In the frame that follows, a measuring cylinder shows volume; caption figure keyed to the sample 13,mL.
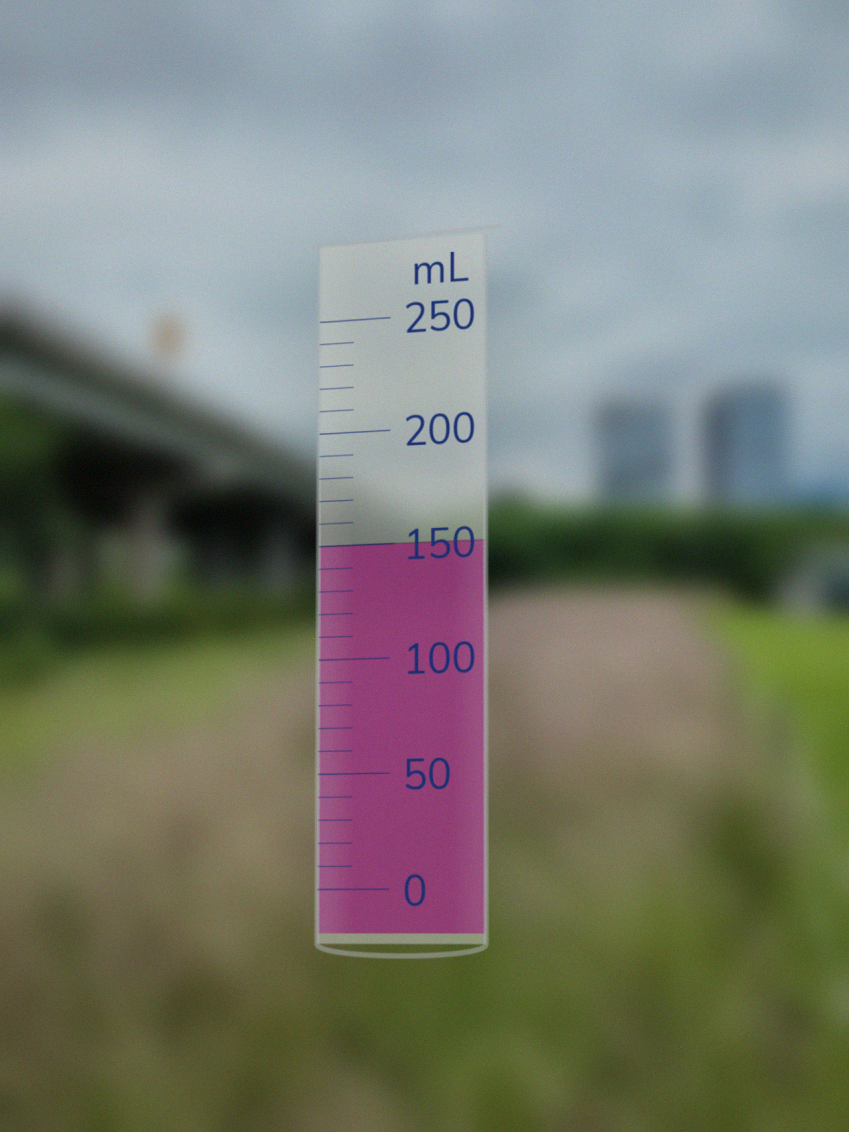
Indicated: 150,mL
